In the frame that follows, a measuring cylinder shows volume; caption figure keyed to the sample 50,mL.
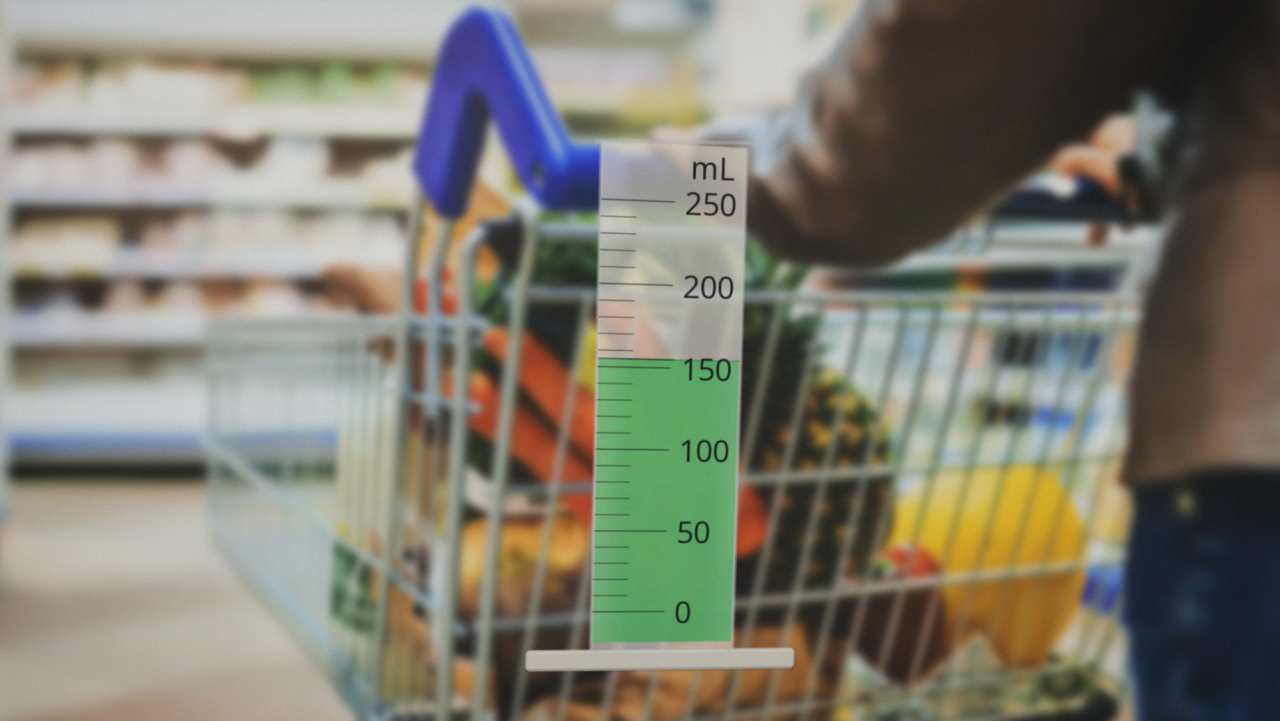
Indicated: 155,mL
